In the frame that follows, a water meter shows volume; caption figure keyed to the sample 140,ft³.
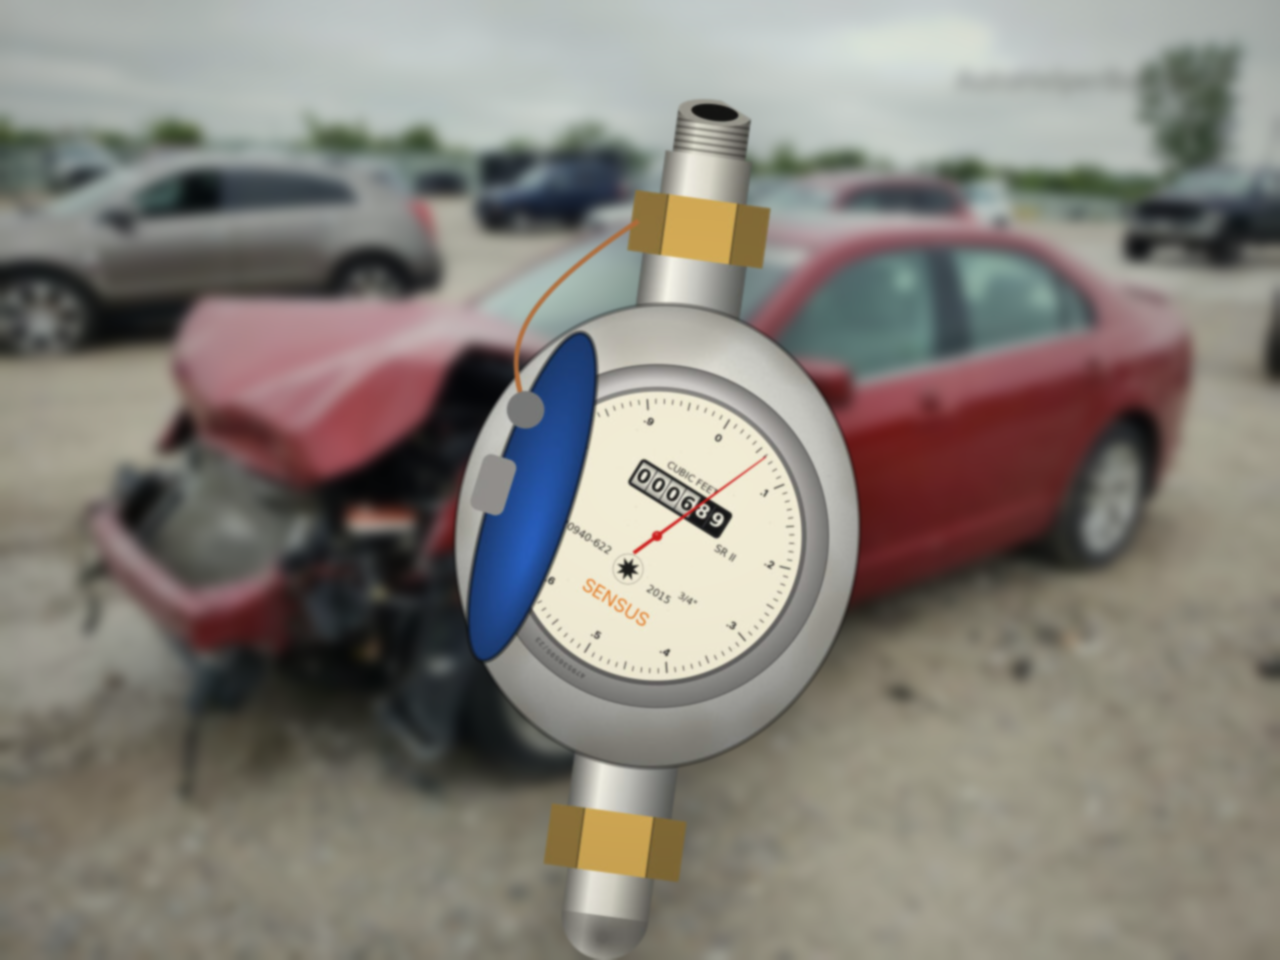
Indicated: 689.06,ft³
